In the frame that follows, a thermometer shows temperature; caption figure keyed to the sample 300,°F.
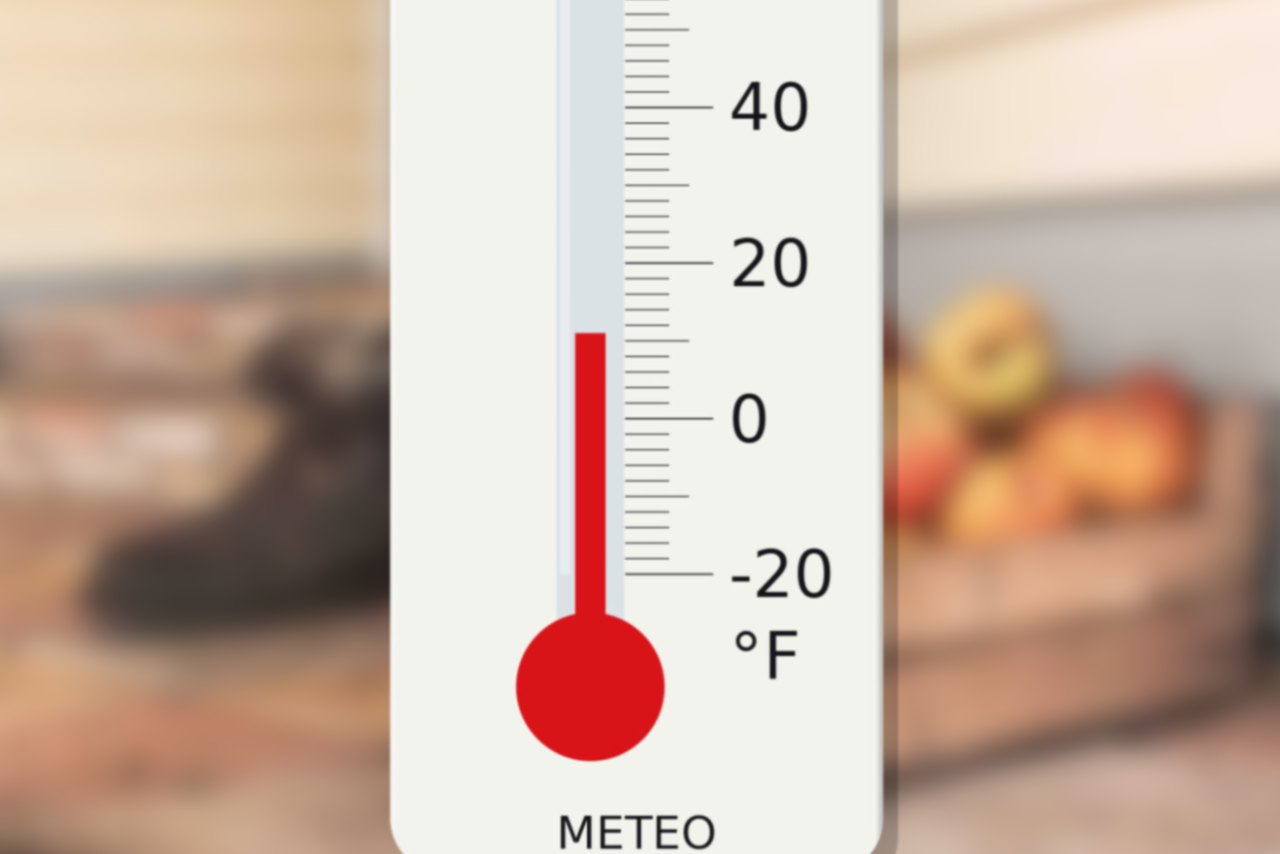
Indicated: 11,°F
